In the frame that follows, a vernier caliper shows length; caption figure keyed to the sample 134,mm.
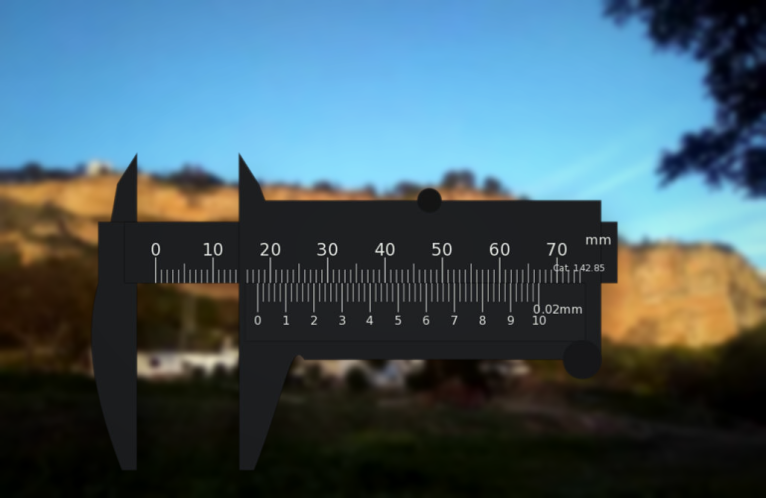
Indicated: 17.8,mm
